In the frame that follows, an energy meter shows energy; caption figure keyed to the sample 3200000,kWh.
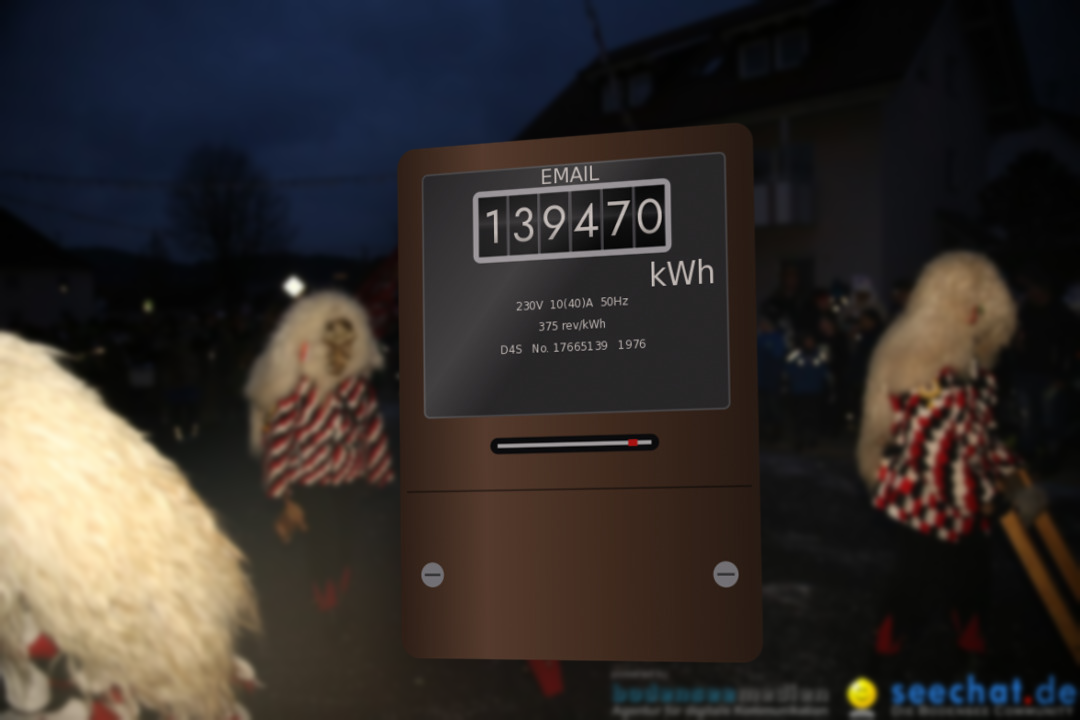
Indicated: 139470,kWh
